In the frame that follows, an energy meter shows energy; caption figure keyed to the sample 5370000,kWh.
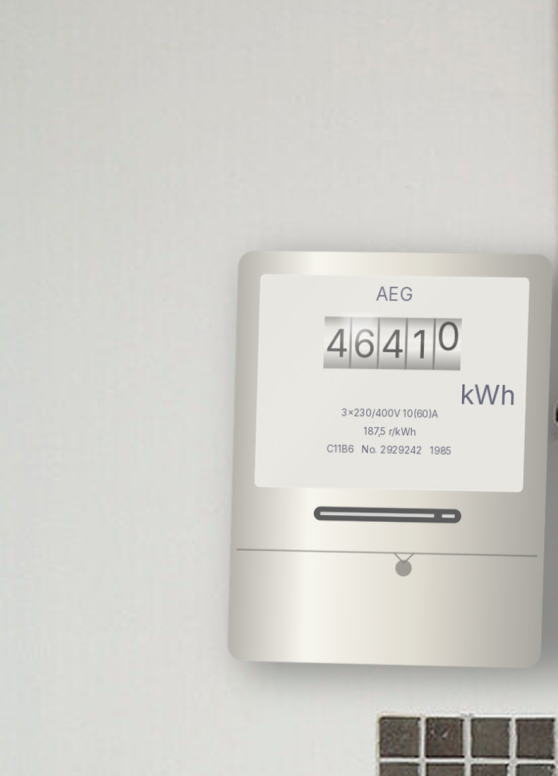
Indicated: 46410,kWh
